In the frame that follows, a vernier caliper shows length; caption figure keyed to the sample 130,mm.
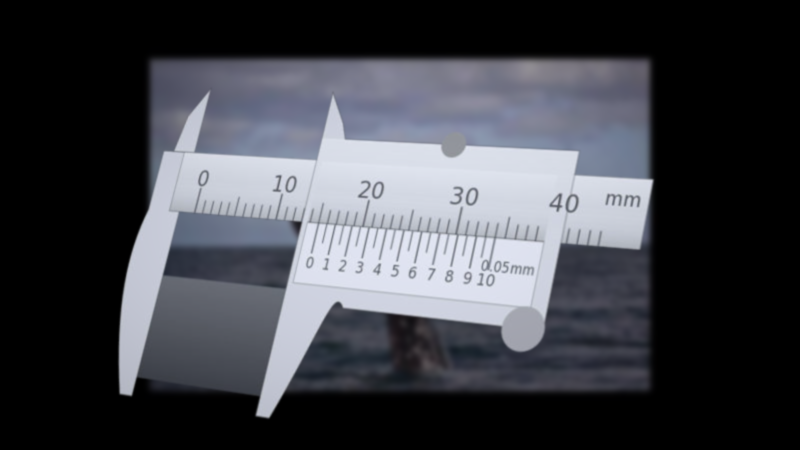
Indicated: 15.0,mm
